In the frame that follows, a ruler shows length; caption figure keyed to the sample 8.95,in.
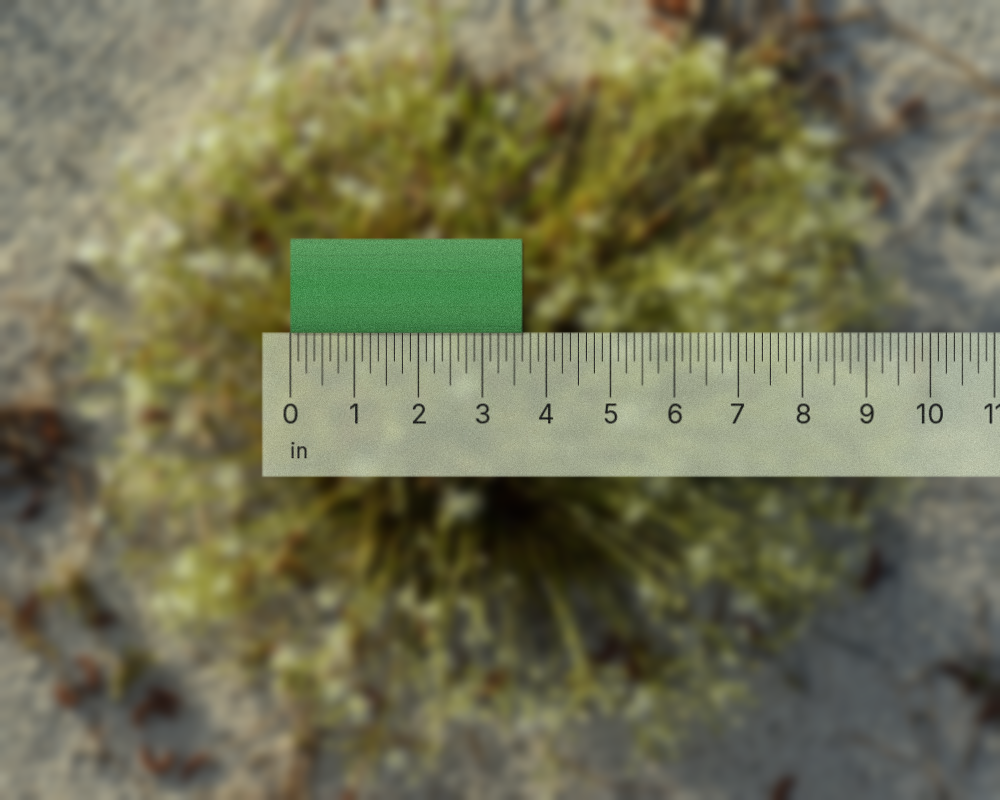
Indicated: 3.625,in
